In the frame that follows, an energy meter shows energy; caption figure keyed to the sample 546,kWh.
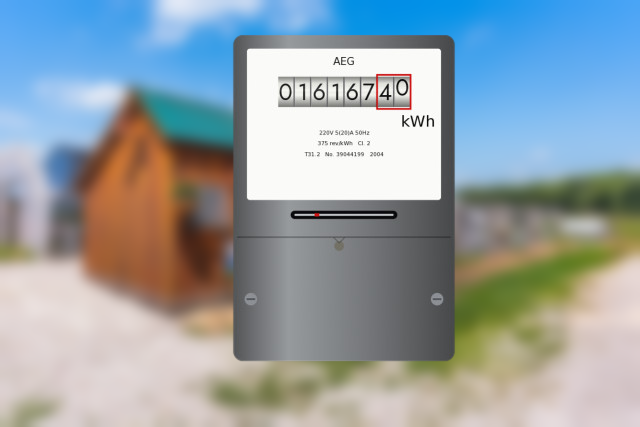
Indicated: 16167.40,kWh
